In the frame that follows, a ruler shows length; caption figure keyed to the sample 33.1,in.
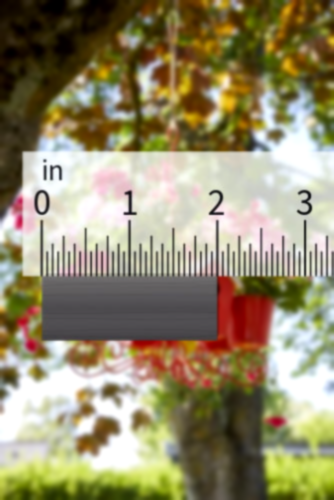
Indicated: 2,in
